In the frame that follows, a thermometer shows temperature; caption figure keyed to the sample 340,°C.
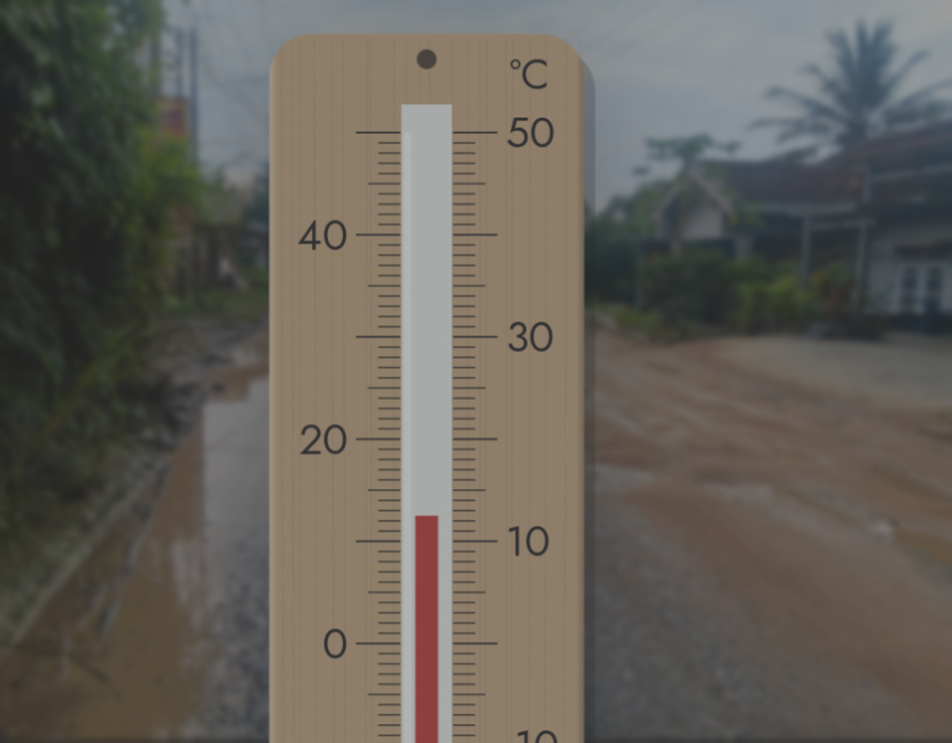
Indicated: 12.5,°C
